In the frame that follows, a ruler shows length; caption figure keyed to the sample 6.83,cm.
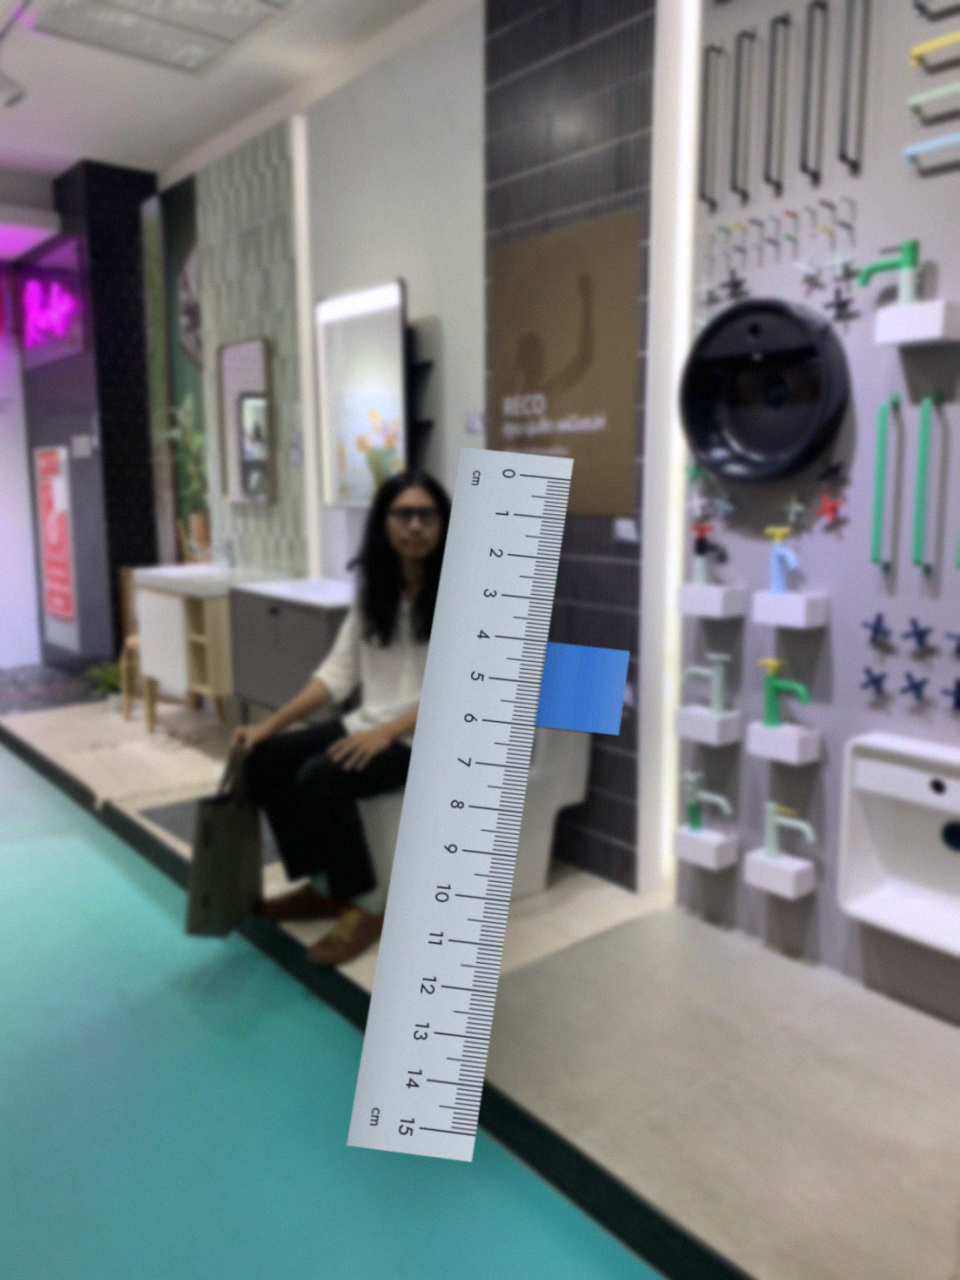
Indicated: 2,cm
